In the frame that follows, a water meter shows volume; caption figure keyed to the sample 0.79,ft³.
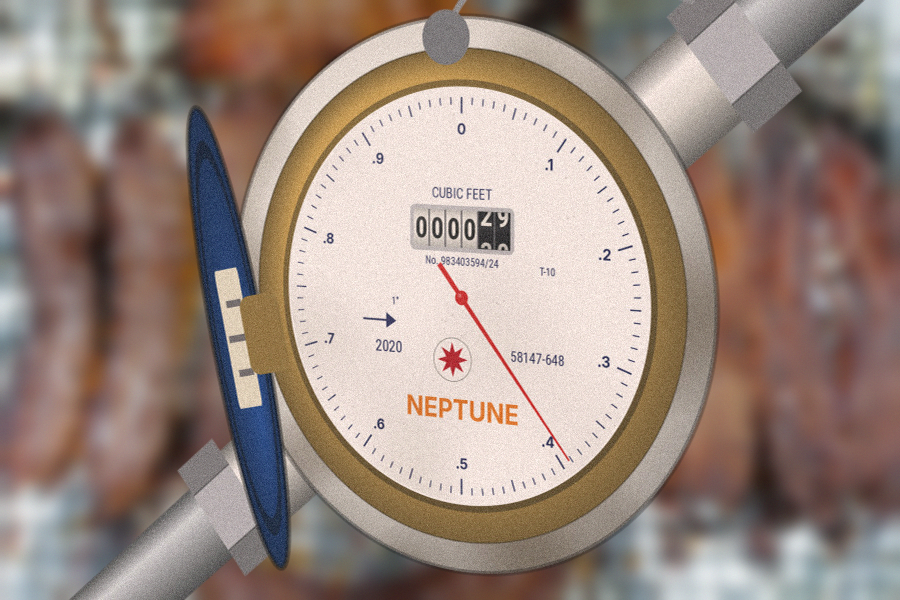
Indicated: 29.39,ft³
